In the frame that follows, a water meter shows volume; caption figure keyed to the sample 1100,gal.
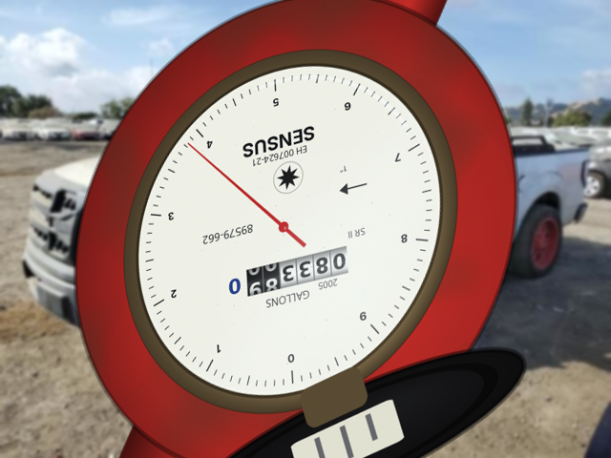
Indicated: 833893.8,gal
